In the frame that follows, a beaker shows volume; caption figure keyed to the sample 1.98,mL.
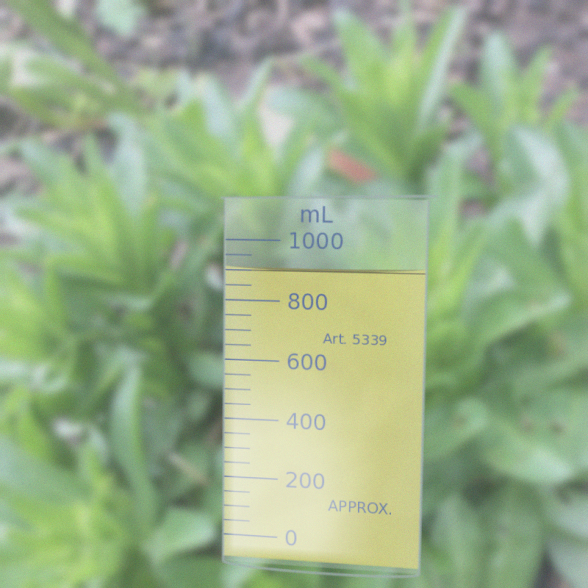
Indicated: 900,mL
